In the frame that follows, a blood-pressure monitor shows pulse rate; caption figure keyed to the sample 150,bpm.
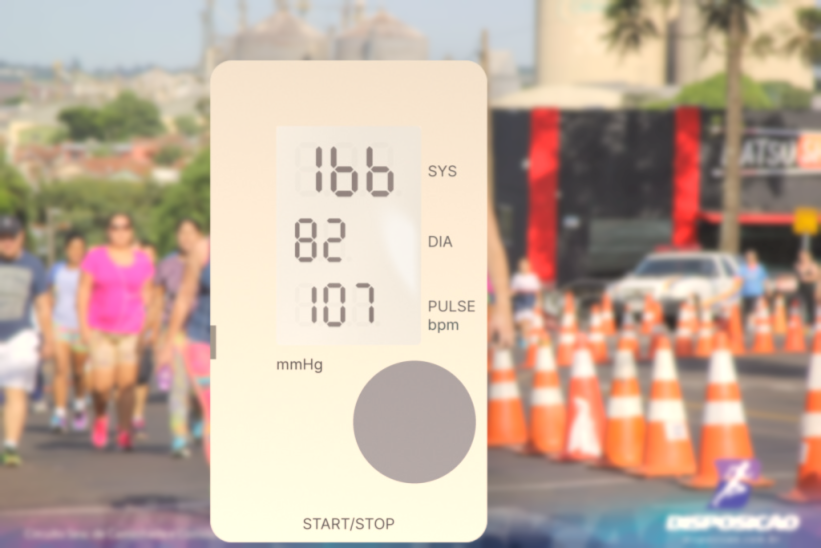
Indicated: 107,bpm
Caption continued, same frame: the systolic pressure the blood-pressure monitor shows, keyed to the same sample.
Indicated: 166,mmHg
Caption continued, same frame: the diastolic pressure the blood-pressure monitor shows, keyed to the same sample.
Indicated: 82,mmHg
